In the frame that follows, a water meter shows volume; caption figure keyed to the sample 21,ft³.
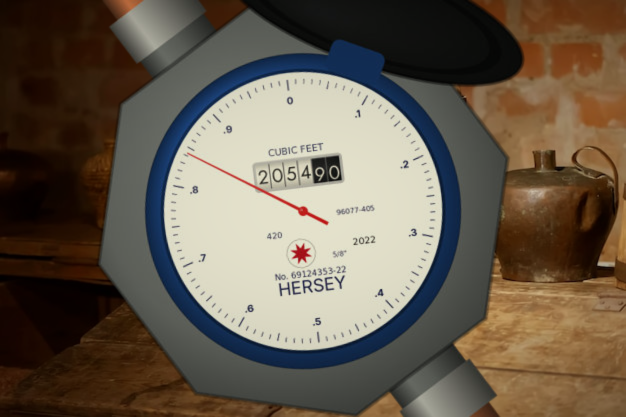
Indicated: 205489.84,ft³
